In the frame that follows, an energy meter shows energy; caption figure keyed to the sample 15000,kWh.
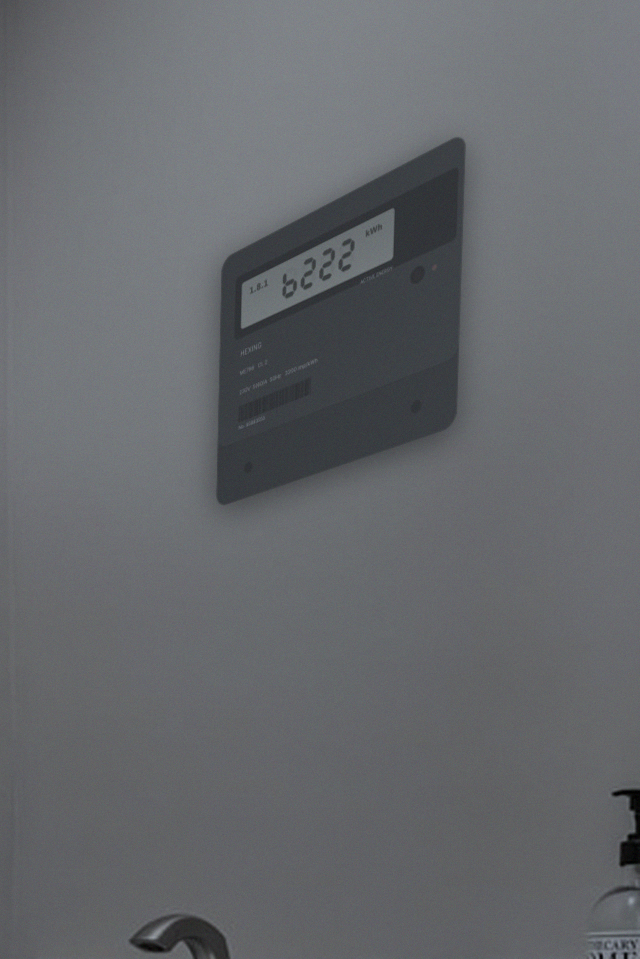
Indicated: 6222,kWh
